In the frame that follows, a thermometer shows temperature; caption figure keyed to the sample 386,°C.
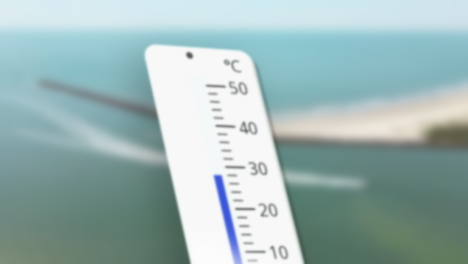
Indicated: 28,°C
